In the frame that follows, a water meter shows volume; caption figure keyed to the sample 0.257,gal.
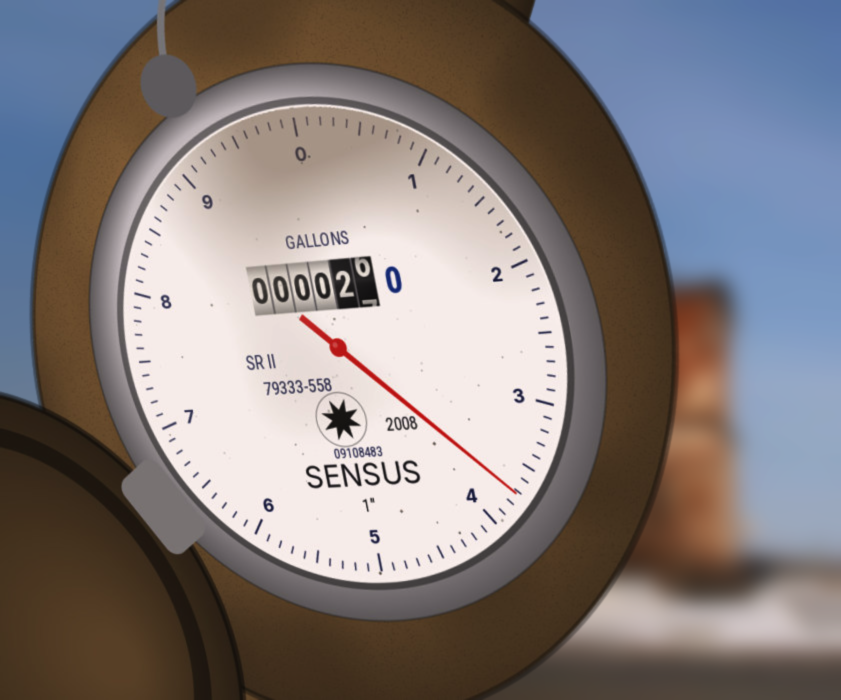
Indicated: 263.7,gal
